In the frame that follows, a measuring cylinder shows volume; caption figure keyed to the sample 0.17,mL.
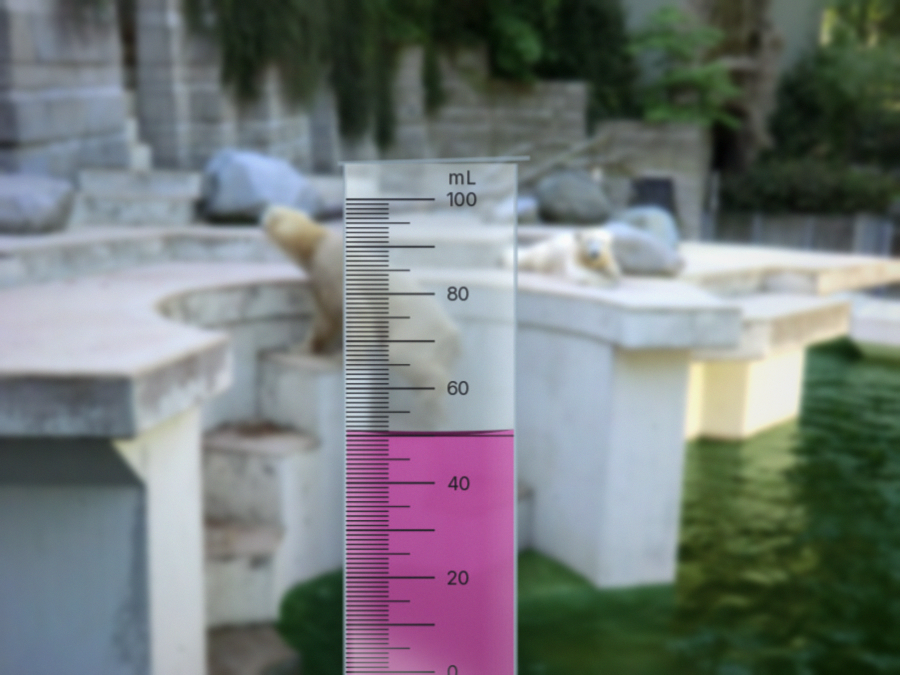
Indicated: 50,mL
